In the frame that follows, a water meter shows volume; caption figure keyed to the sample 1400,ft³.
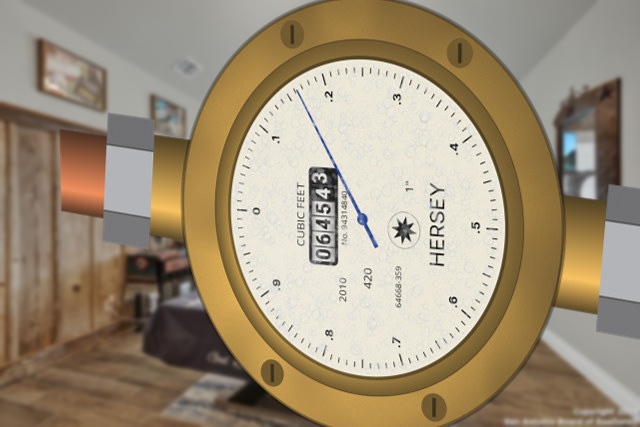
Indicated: 64543.16,ft³
